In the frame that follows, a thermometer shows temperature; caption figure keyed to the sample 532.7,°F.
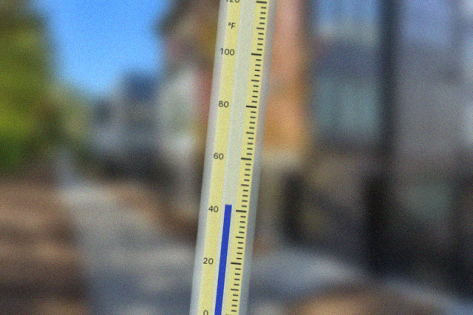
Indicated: 42,°F
